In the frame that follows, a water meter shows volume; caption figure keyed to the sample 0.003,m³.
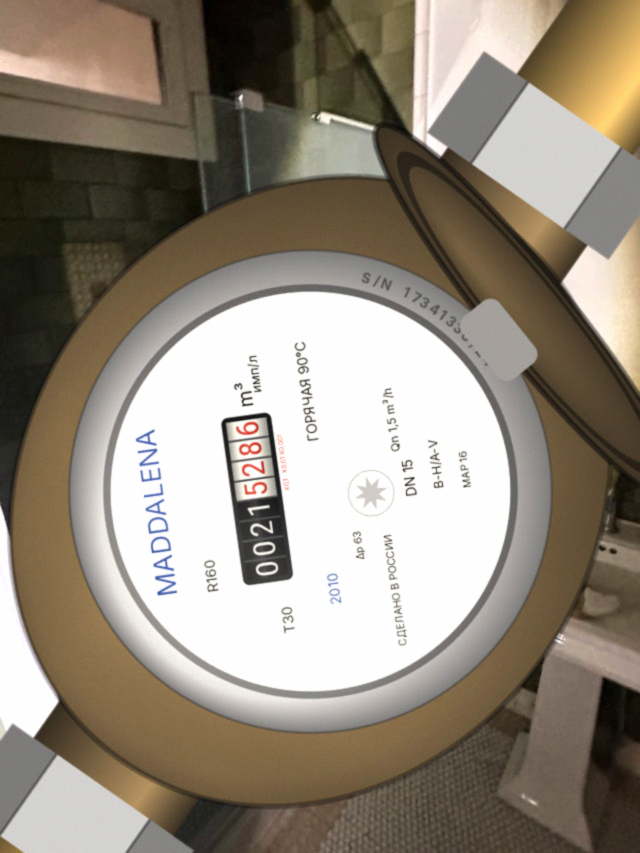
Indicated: 21.5286,m³
